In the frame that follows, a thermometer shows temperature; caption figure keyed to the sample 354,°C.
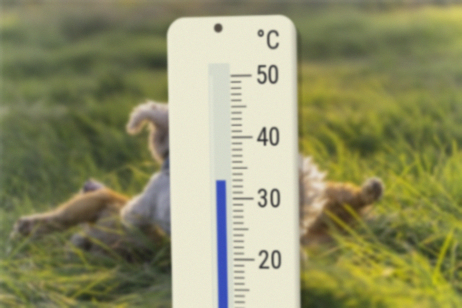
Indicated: 33,°C
